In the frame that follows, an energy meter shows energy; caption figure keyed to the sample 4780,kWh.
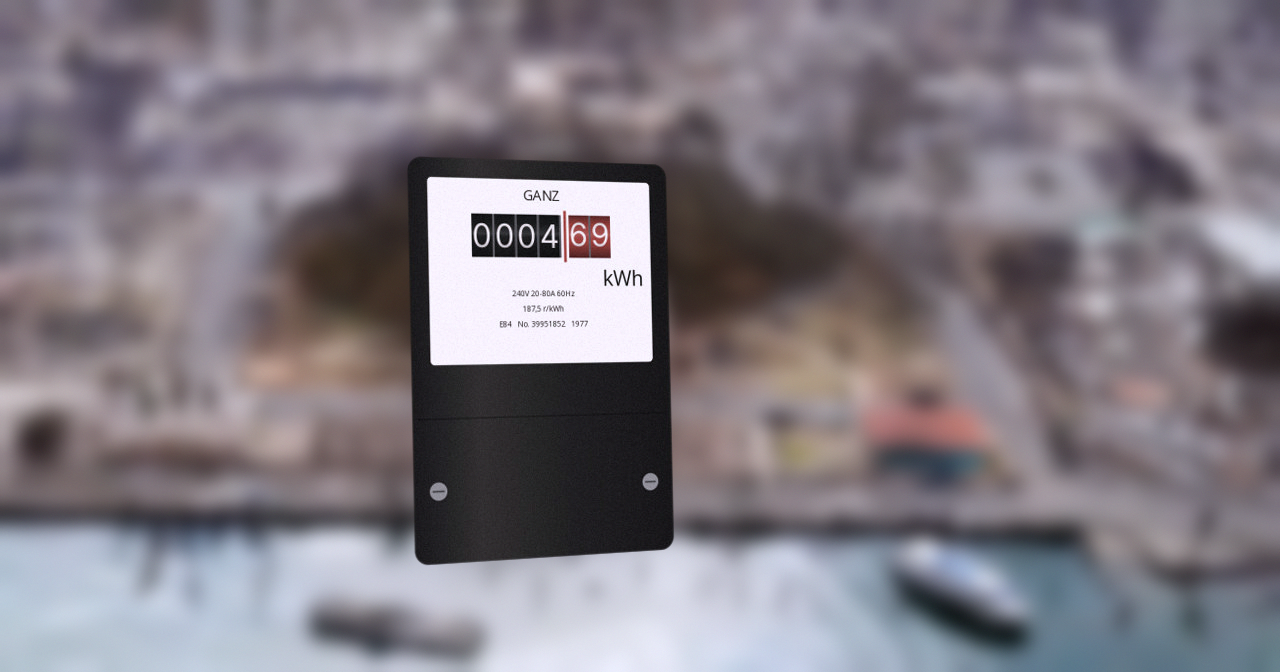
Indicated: 4.69,kWh
